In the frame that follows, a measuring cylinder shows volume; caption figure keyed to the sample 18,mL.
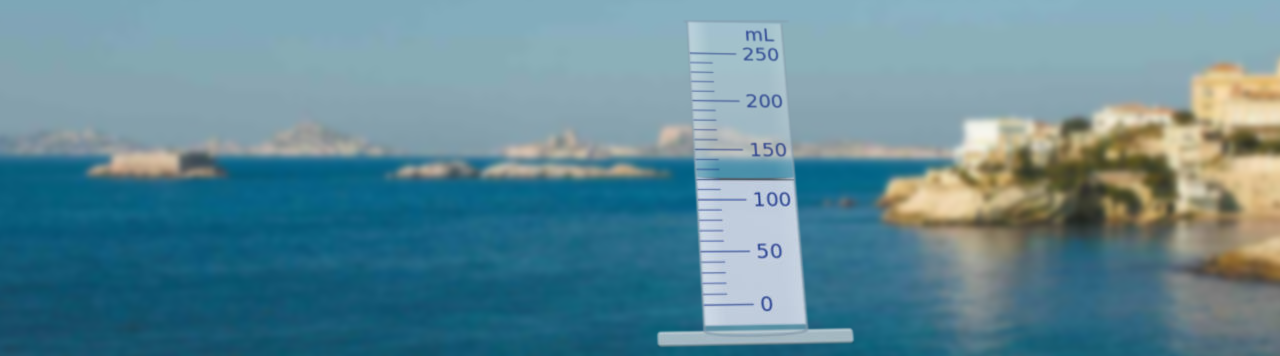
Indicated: 120,mL
